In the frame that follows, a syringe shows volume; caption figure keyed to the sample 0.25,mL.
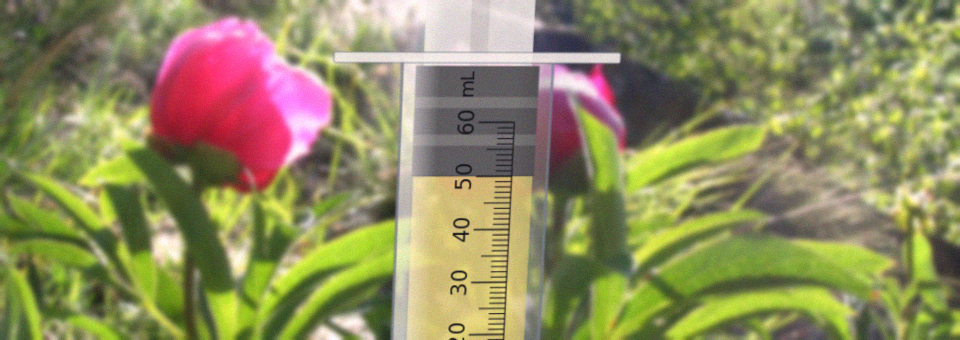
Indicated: 50,mL
